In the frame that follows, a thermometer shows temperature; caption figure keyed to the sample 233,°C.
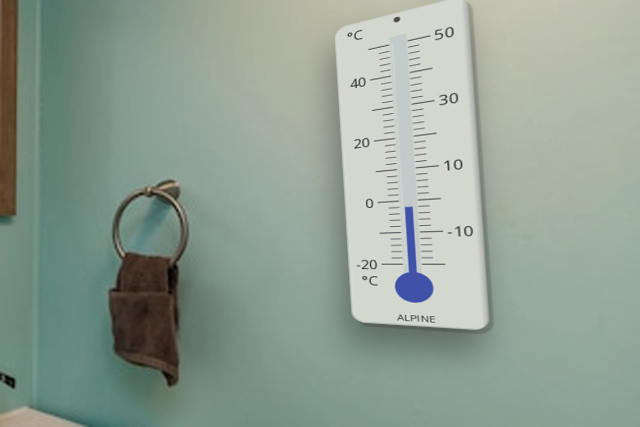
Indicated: -2,°C
